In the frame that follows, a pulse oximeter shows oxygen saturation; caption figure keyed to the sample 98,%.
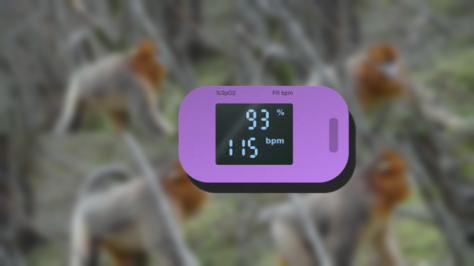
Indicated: 93,%
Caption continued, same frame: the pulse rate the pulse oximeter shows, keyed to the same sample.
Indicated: 115,bpm
